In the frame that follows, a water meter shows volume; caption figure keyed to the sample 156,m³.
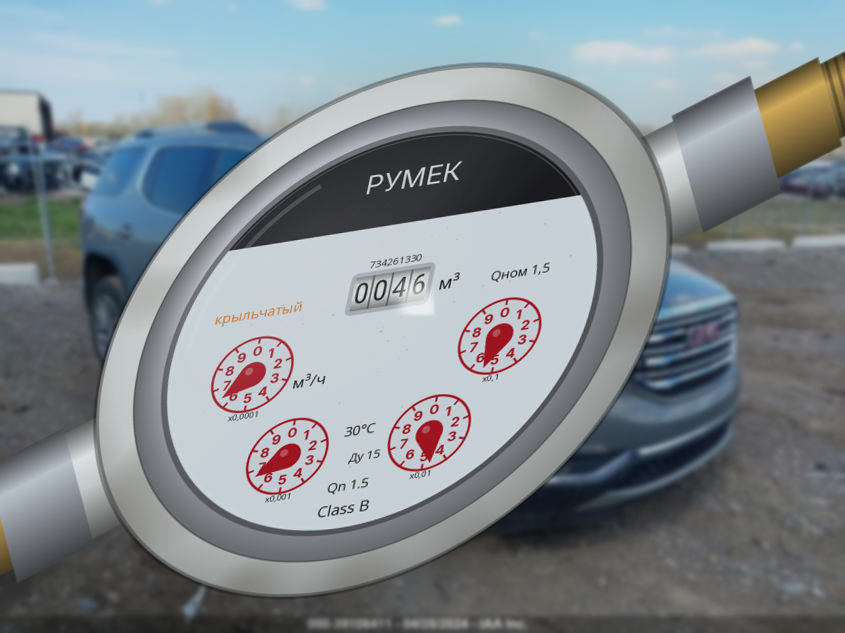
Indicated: 46.5466,m³
